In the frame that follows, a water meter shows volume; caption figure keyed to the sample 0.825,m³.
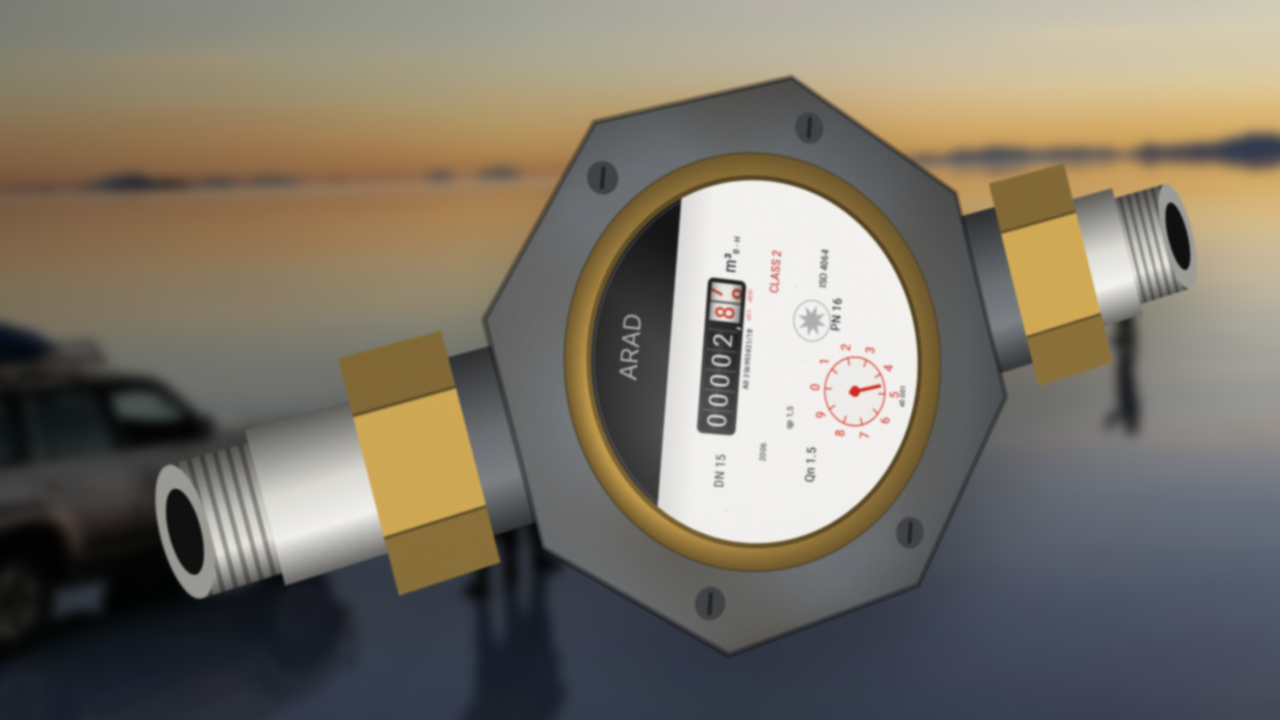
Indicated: 2.874,m³
